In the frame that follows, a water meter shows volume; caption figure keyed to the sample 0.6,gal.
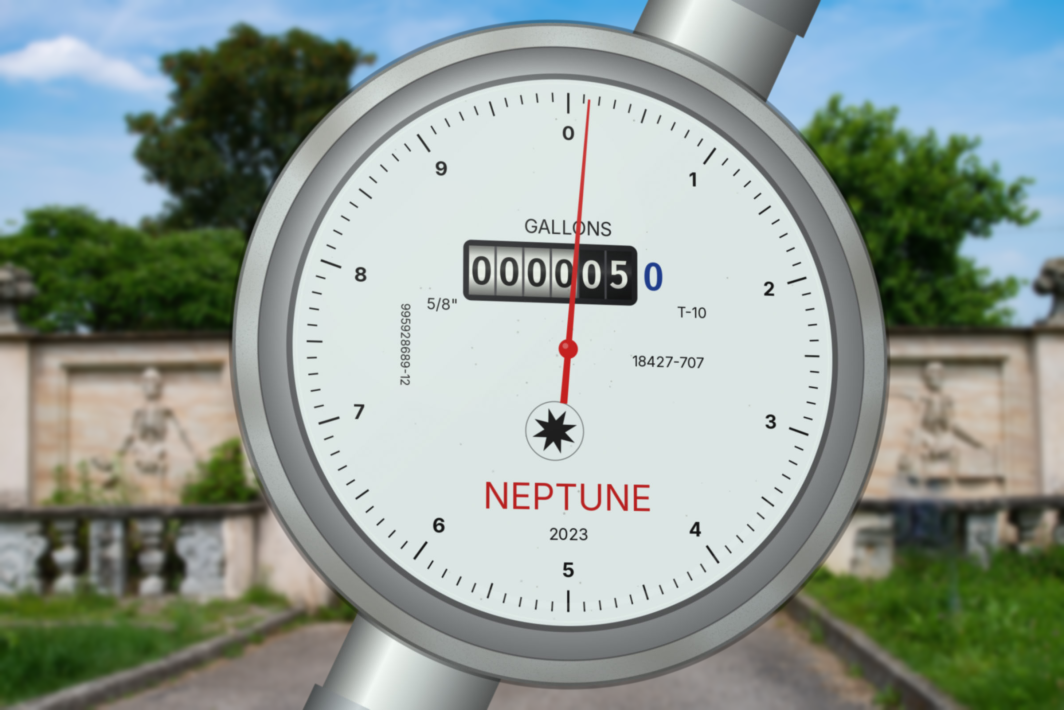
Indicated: 50.1,gal
